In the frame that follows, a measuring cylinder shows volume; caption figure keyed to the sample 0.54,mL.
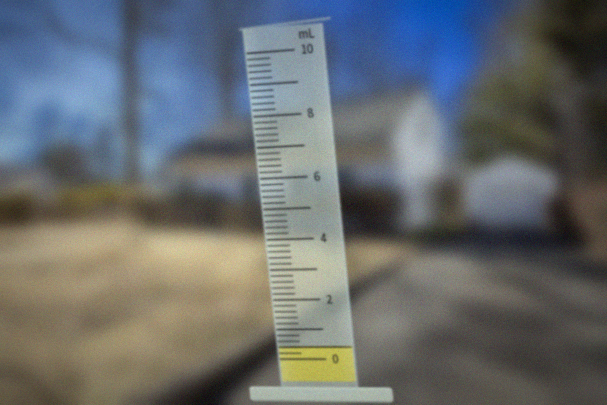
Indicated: 0.4,mL
